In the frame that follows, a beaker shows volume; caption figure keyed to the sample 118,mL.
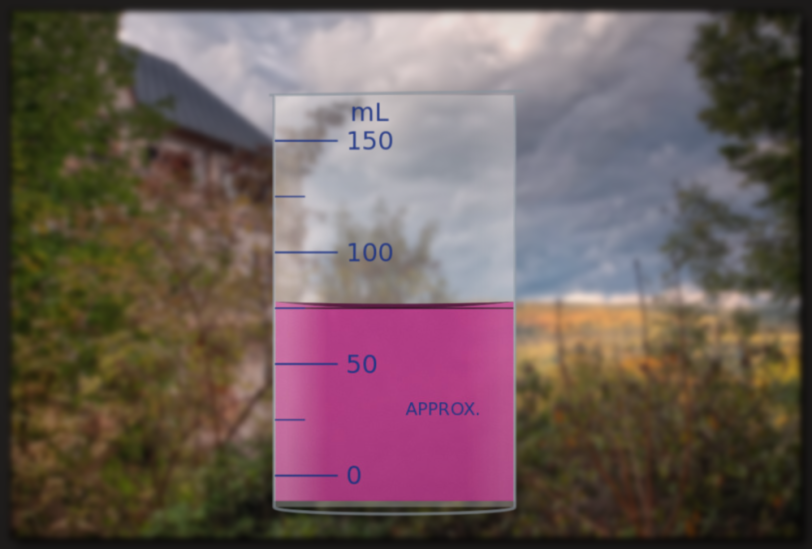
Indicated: 75,mL
